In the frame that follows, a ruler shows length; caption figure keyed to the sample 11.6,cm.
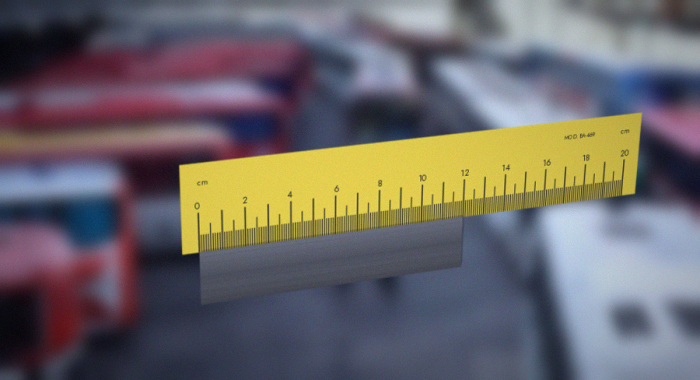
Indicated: 12,cm
